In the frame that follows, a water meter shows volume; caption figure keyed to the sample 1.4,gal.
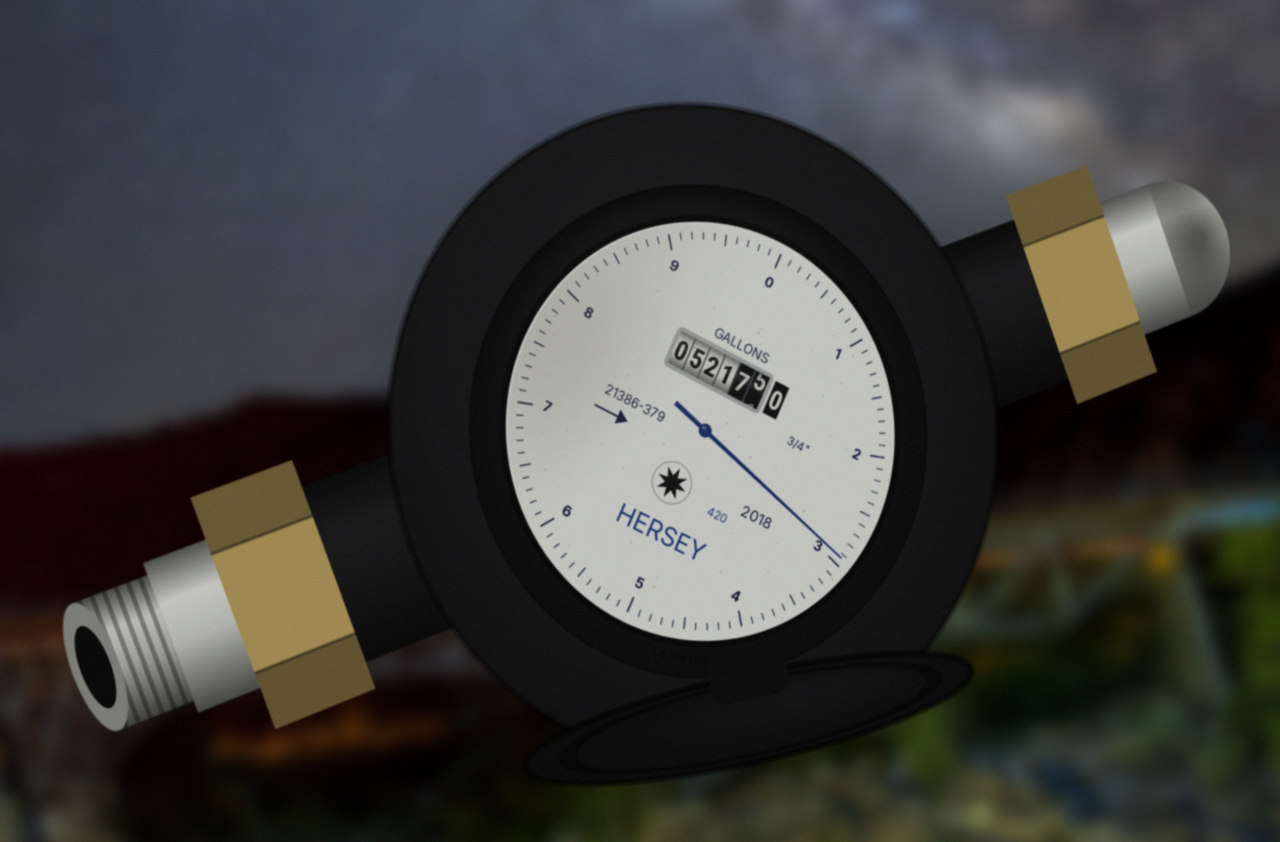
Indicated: 521752.9,gal
